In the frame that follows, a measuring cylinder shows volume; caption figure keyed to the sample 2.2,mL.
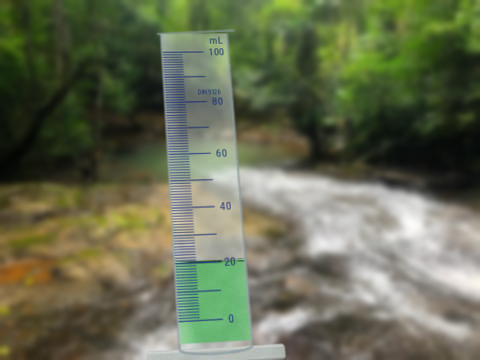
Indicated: 20,mL
